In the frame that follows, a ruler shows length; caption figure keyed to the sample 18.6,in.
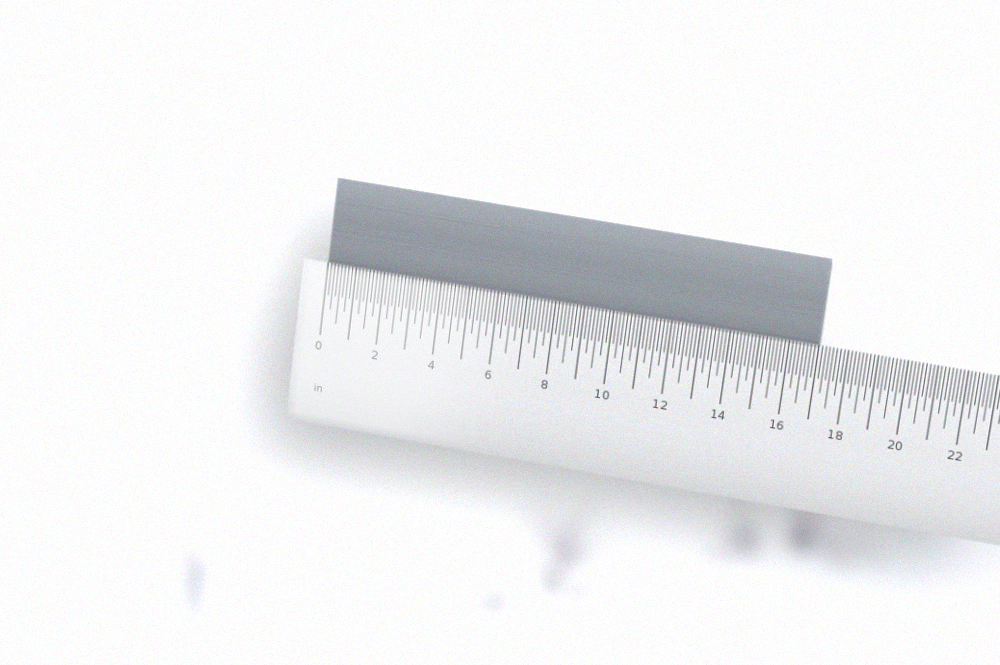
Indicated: 17,in
